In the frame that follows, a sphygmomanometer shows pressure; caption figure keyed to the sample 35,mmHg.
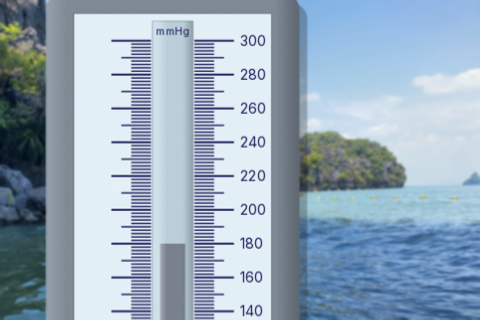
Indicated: 180,mmHg
